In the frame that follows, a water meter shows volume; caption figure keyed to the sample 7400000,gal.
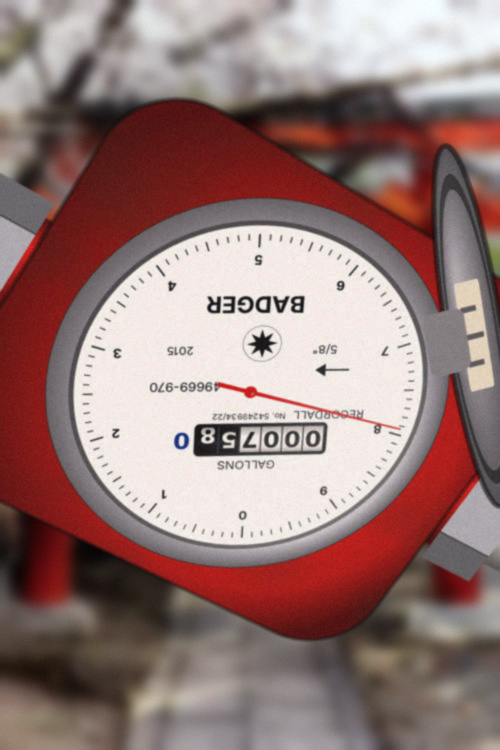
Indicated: 7577.9,gal
